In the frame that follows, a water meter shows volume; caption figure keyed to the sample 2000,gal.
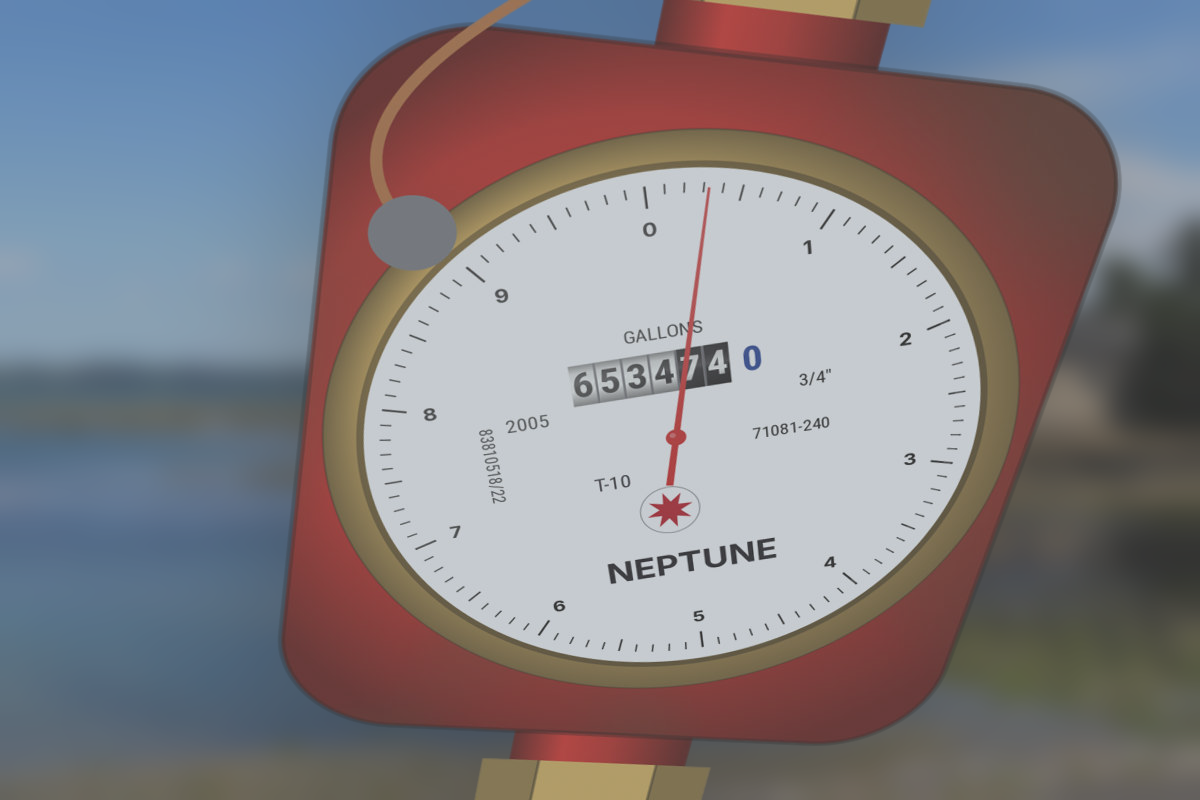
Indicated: 6534740.3,gal
